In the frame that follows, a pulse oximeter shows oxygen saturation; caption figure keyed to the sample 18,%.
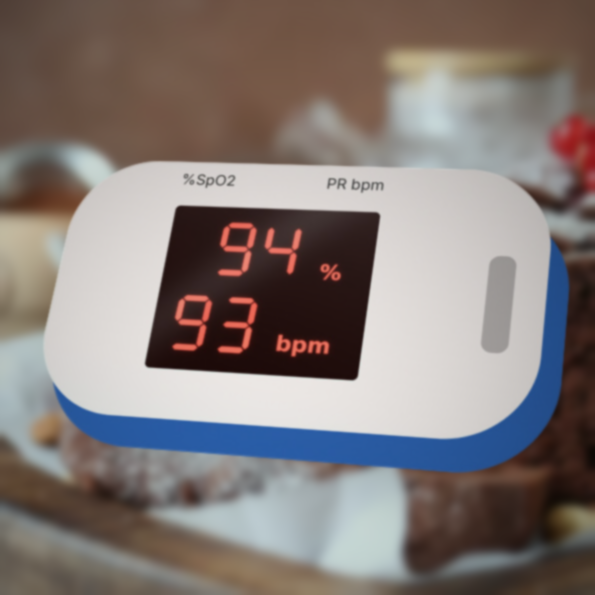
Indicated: 94,%
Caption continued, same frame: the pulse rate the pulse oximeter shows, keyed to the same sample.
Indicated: 93,bpm
